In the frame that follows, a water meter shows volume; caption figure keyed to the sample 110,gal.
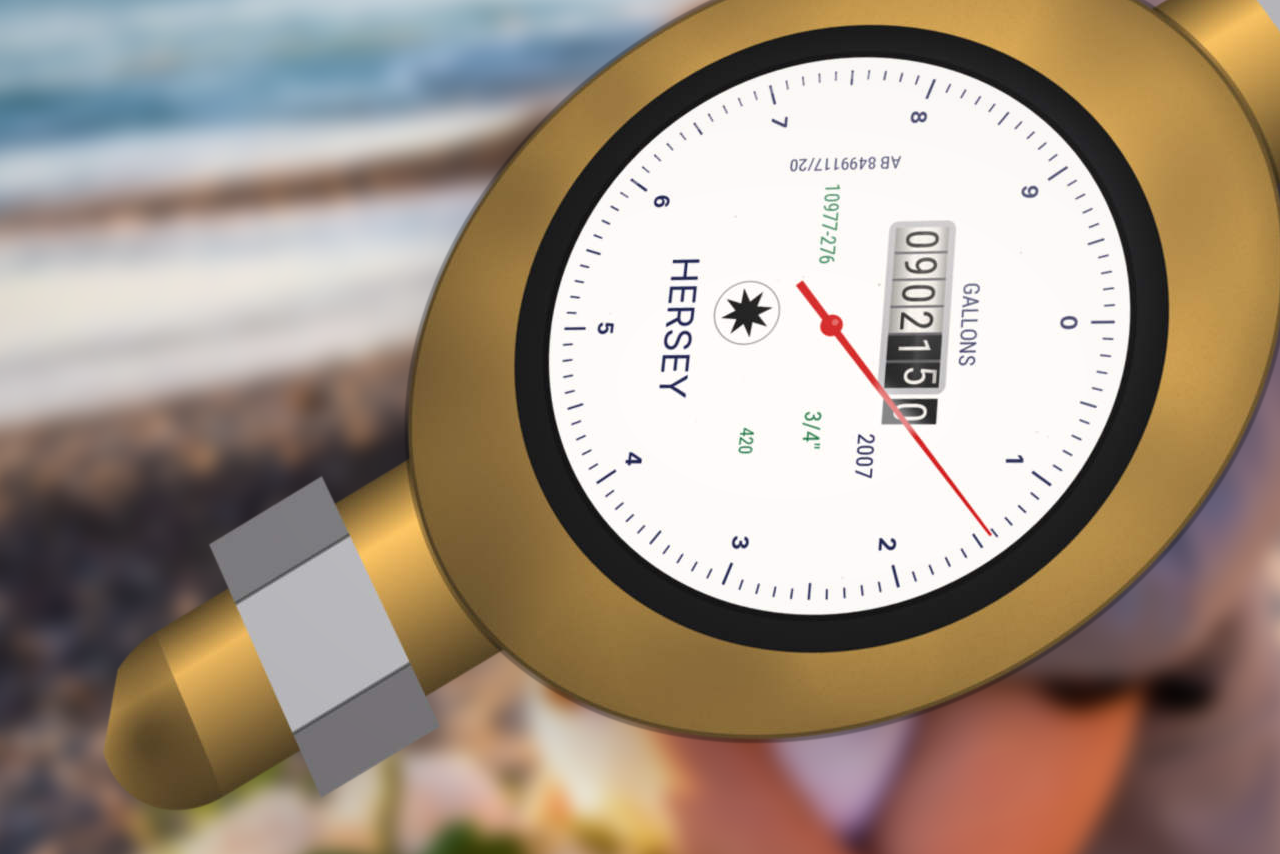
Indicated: 902151.4,gal
